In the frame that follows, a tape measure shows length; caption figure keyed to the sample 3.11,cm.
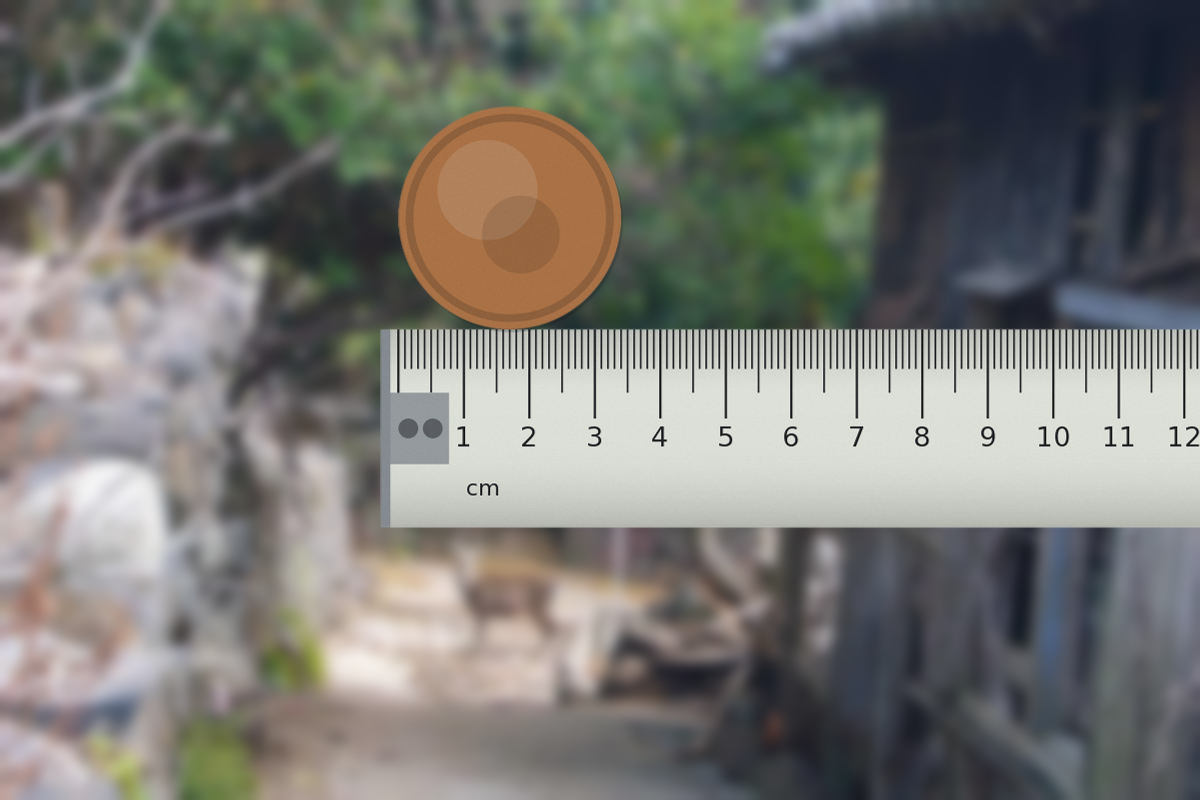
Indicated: 3.4,cm
